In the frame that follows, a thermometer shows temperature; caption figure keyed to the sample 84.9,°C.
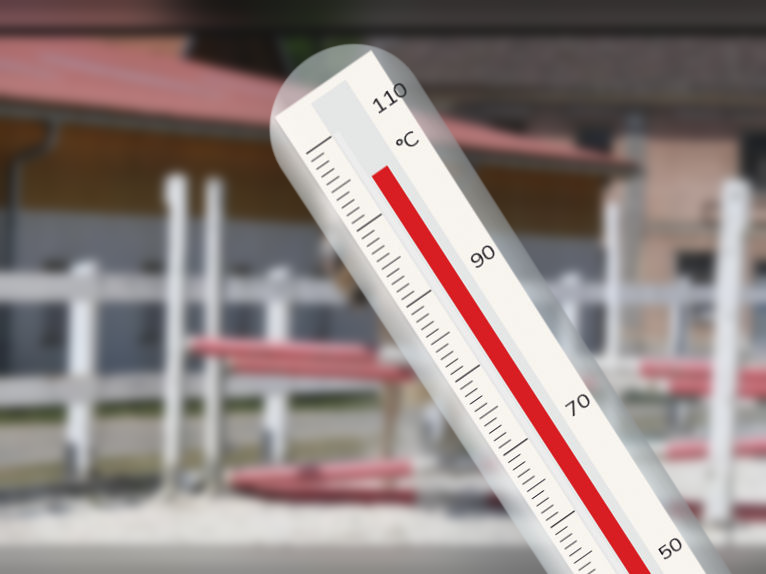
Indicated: 104,°C
